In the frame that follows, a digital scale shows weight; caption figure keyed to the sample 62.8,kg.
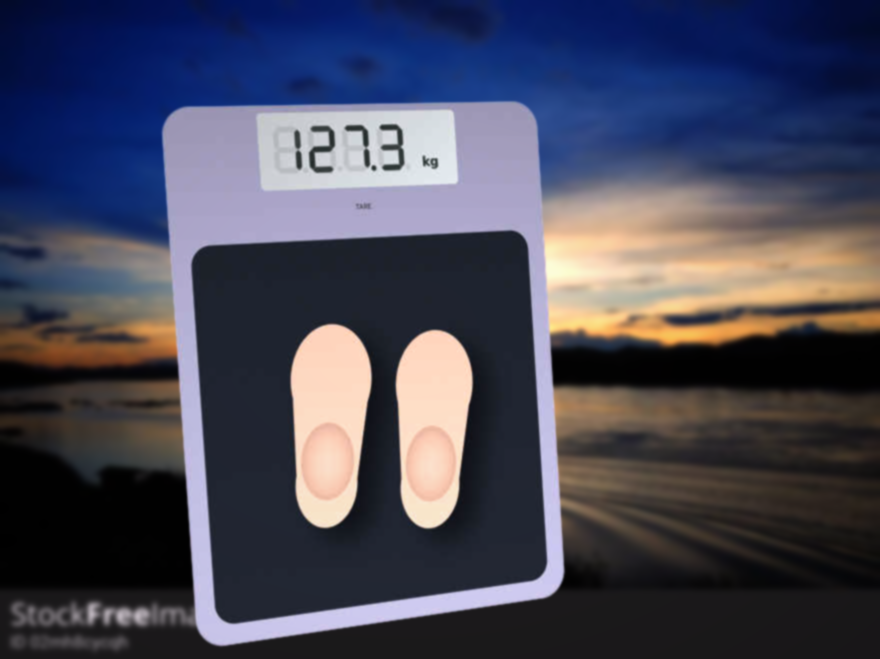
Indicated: 127.3,kg
